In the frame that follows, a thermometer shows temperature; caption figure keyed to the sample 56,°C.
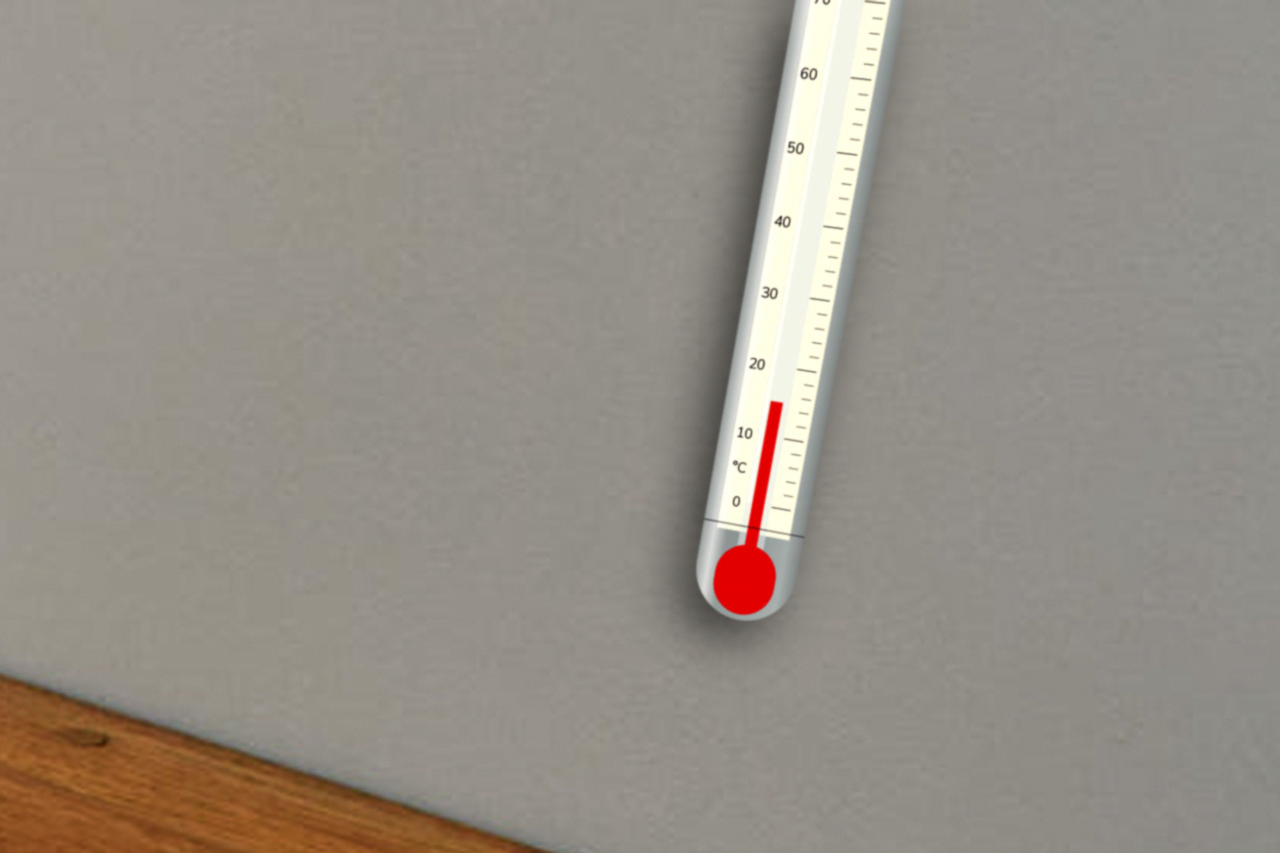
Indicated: 15,°C
